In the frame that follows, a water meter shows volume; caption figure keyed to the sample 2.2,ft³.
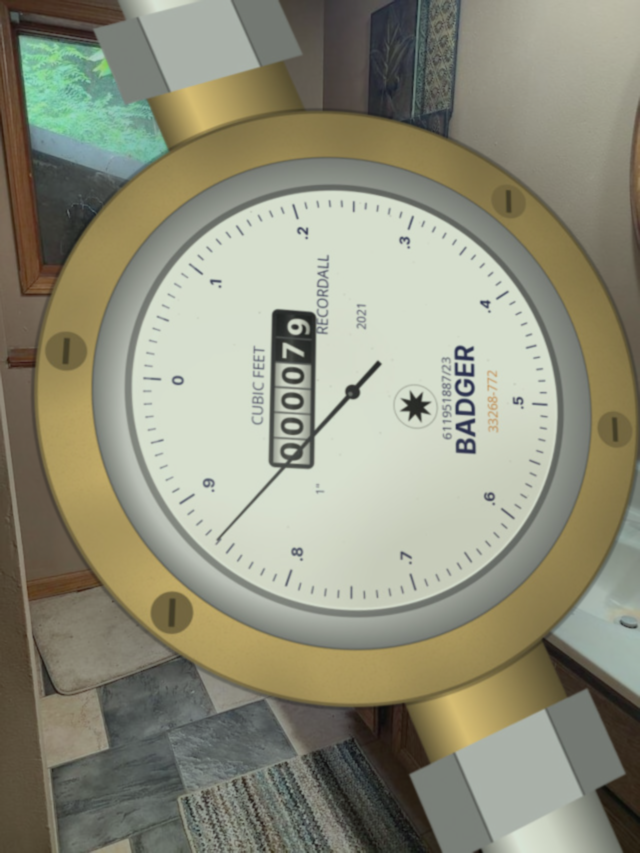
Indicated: 78.86,ft³
